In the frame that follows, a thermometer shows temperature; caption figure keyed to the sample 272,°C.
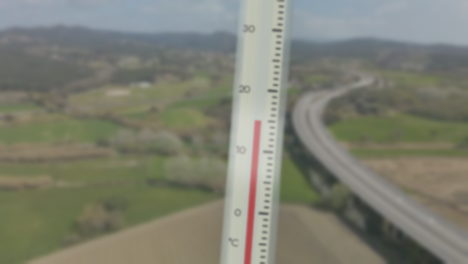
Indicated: 15,°C
